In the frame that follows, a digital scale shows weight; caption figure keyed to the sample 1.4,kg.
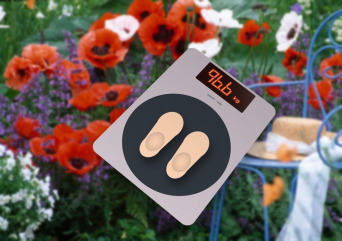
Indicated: 96.6,kg
